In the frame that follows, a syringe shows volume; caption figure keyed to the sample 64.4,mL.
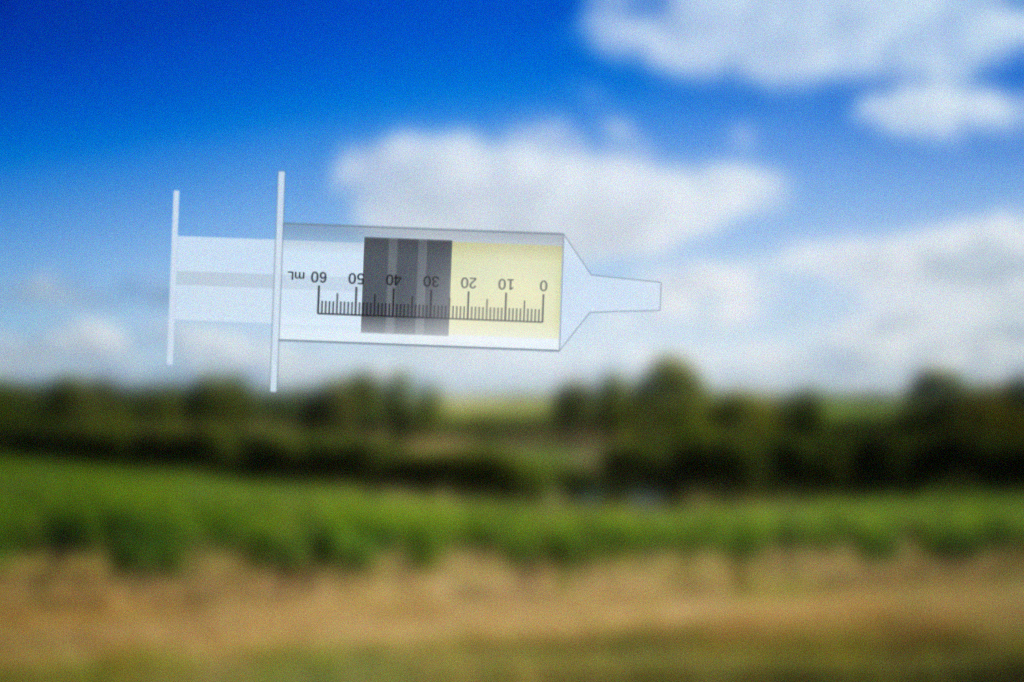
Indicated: 25,mL
